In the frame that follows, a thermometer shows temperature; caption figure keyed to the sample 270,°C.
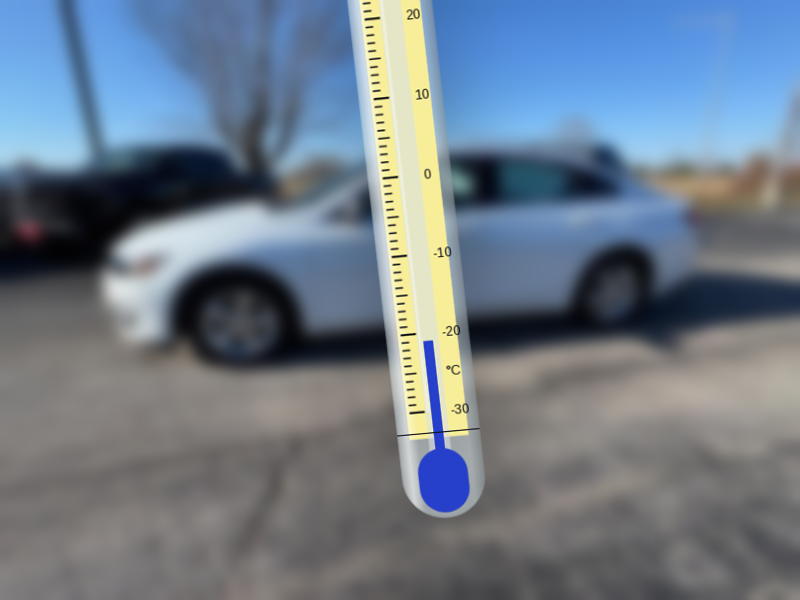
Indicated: -21,°C
